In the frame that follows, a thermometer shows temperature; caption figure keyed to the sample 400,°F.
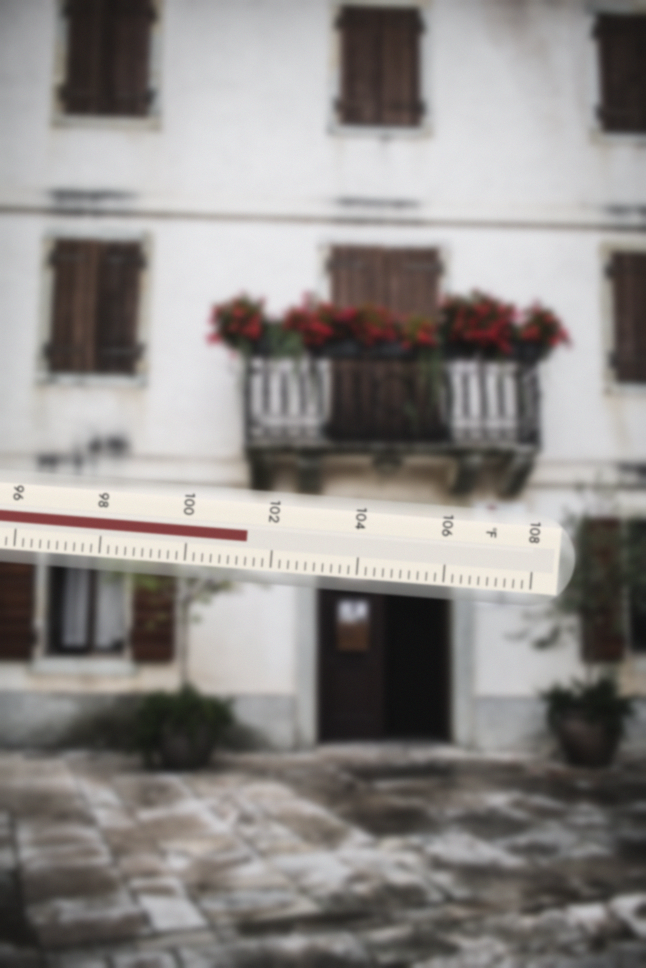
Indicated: 101.4,°F
